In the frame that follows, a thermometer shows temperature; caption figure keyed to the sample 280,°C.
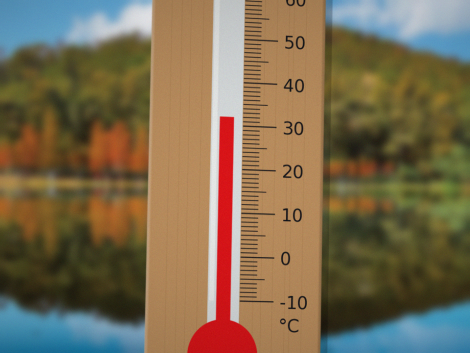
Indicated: 32,°C
